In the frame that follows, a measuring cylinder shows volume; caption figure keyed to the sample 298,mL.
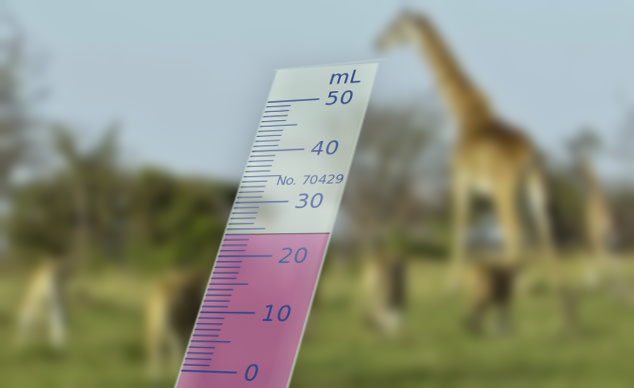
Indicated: 24,mL
